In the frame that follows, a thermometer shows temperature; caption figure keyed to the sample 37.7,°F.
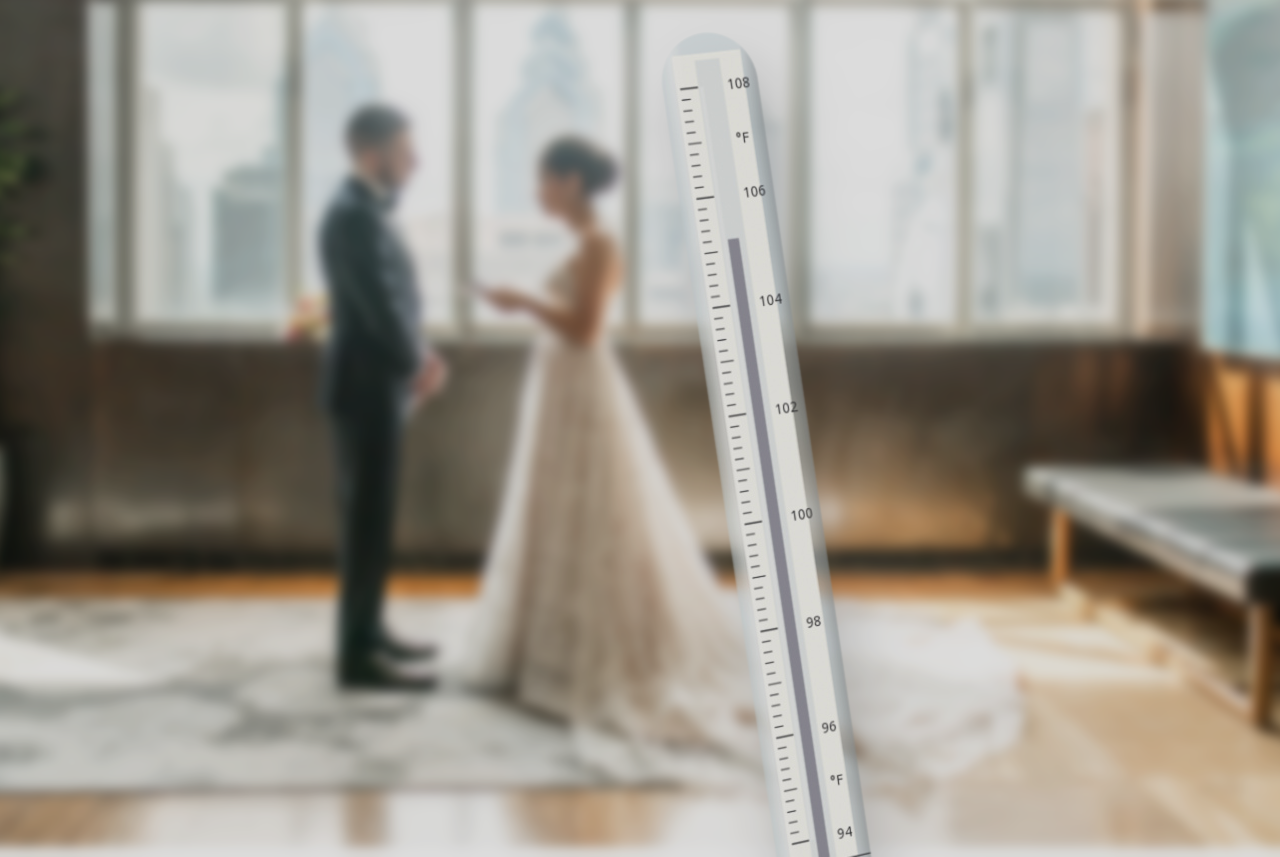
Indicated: 105.2,°F
